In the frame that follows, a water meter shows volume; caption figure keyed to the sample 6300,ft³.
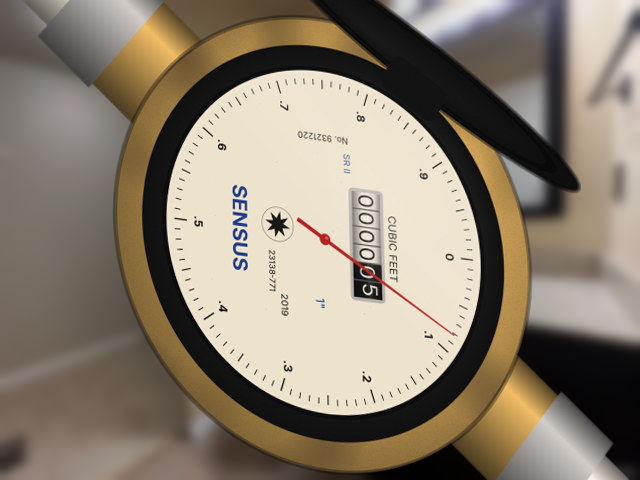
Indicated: 5.08,ft³
